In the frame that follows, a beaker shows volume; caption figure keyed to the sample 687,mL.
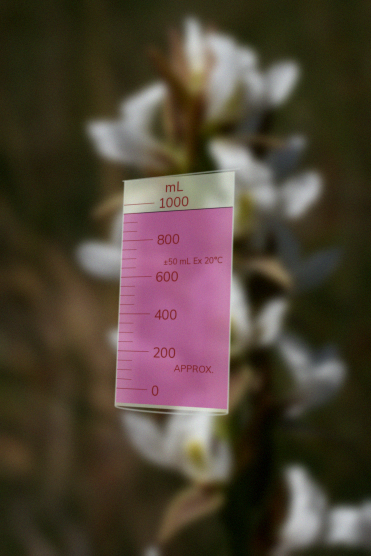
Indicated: 950,mL
